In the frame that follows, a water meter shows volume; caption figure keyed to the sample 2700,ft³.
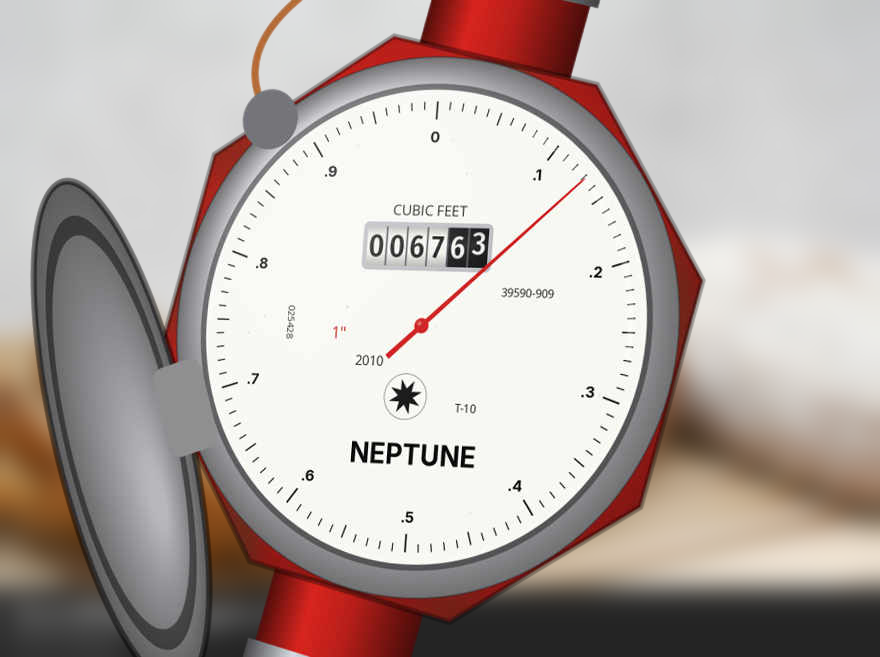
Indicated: 6763.13,ft³
